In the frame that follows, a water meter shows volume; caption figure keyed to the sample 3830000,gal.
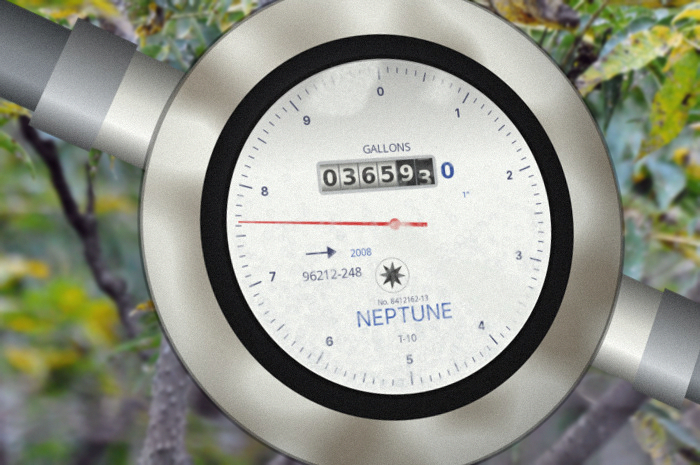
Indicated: 365927.6,gal
